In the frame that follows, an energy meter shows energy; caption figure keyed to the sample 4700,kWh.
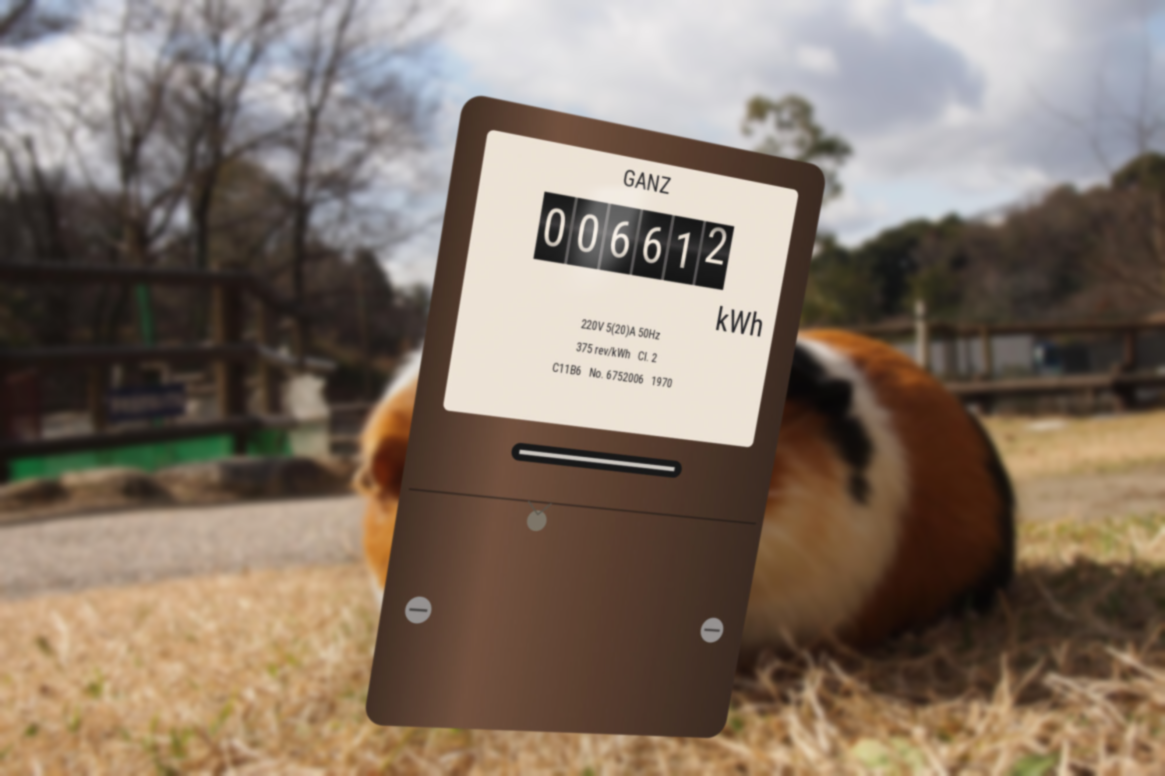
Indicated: 6612,kWh
